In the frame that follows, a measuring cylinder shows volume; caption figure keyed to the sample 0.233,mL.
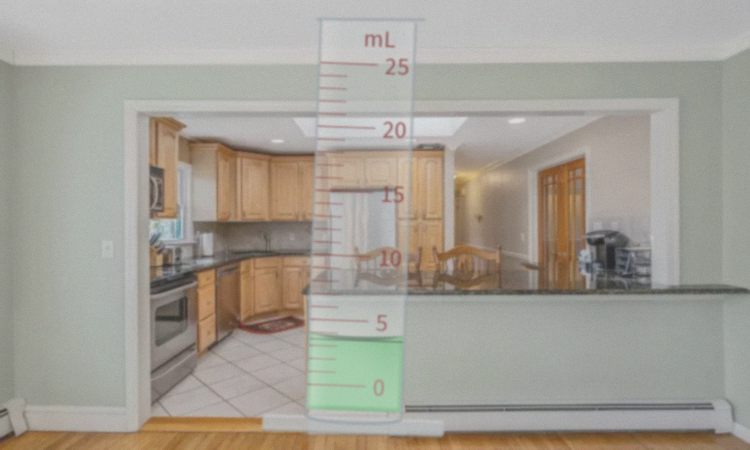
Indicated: 3.5,mL
